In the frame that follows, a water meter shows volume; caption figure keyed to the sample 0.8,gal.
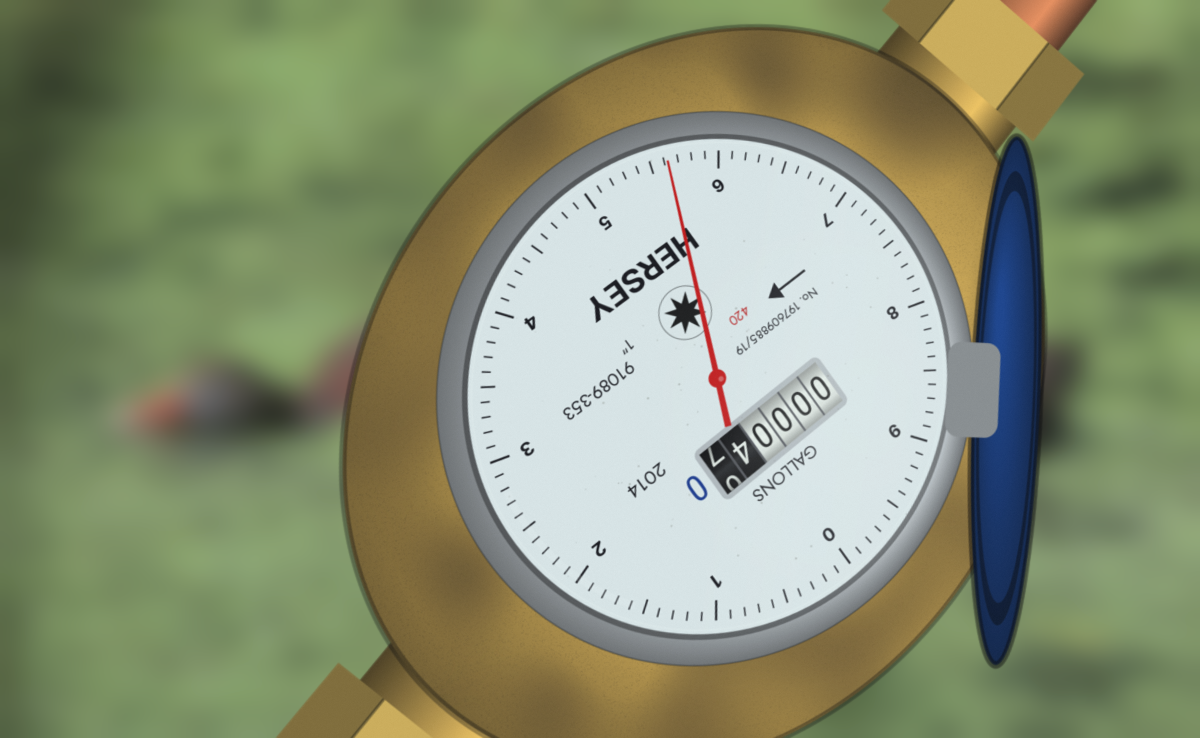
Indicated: 465.6,gal
